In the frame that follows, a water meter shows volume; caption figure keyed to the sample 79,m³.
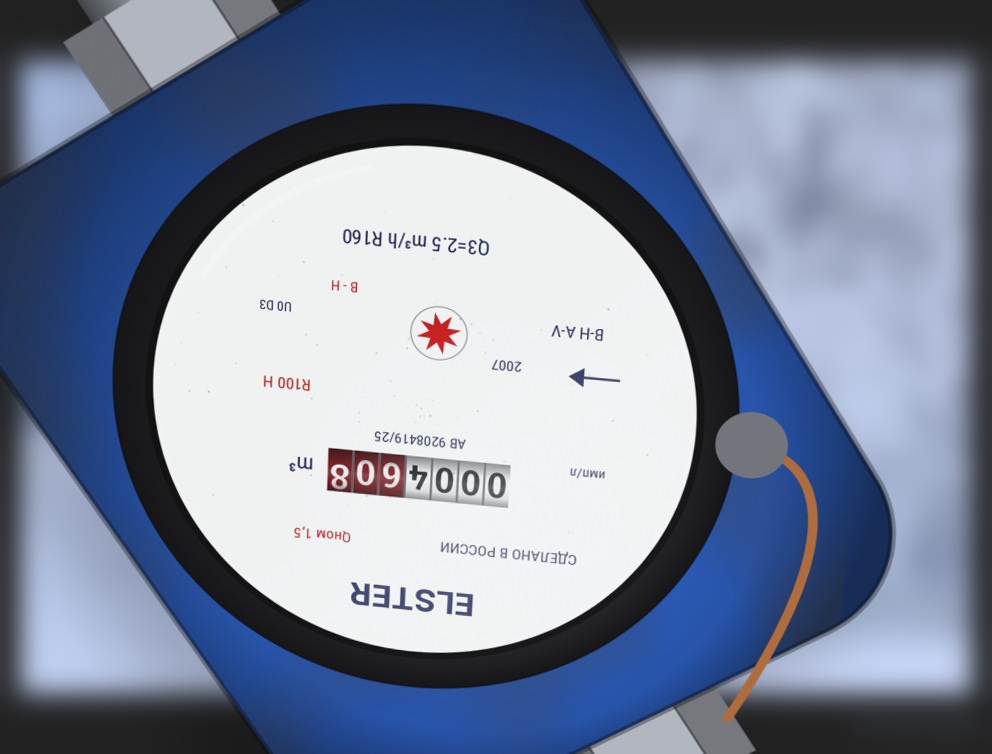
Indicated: 4.608,m³
